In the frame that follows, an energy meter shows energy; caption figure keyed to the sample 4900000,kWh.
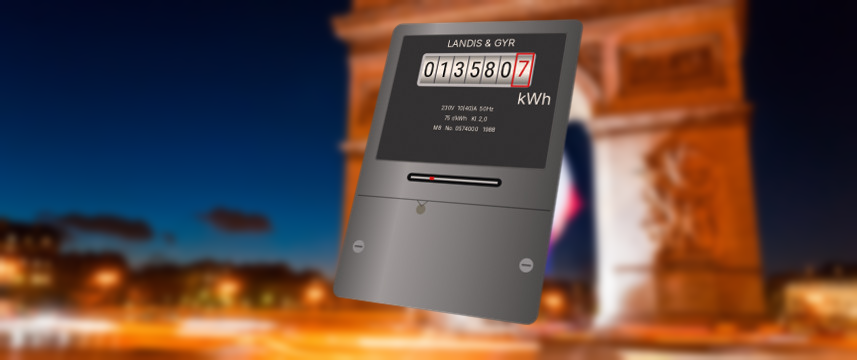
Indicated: 13580.7,kWh
